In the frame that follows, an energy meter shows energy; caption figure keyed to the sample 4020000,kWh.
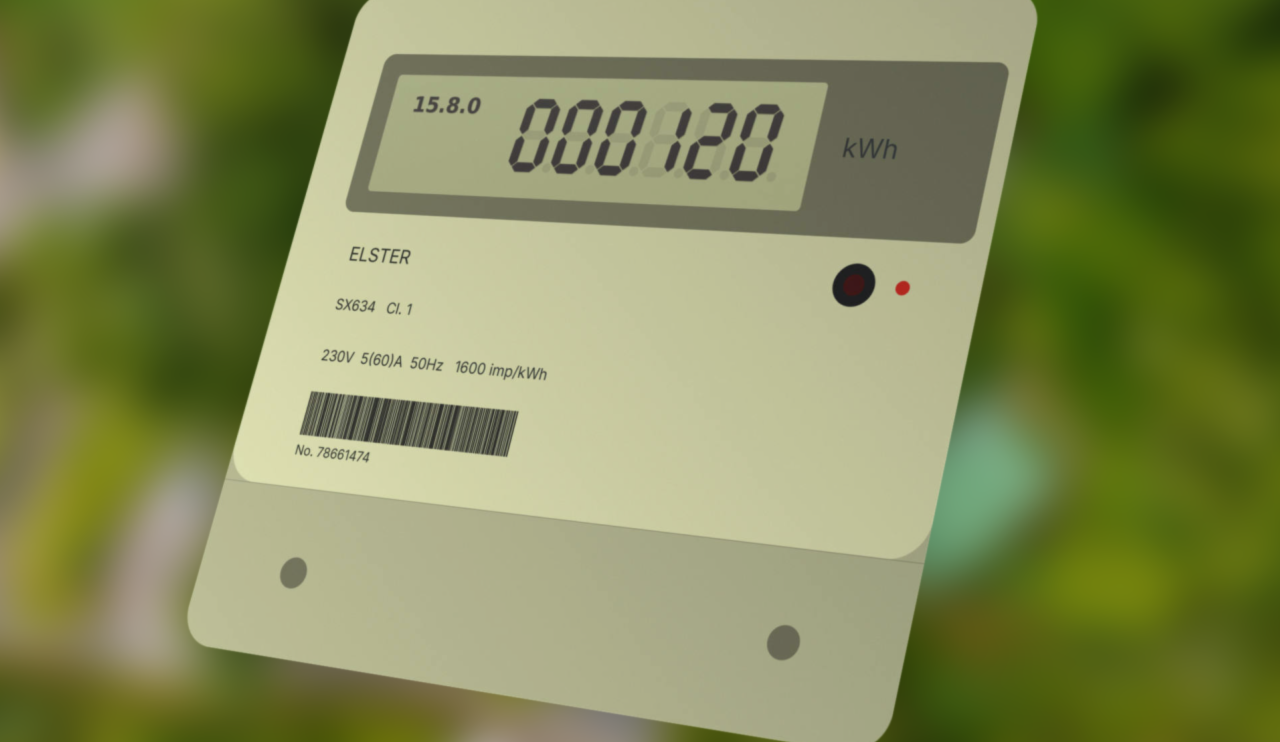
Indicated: 120,kWh
